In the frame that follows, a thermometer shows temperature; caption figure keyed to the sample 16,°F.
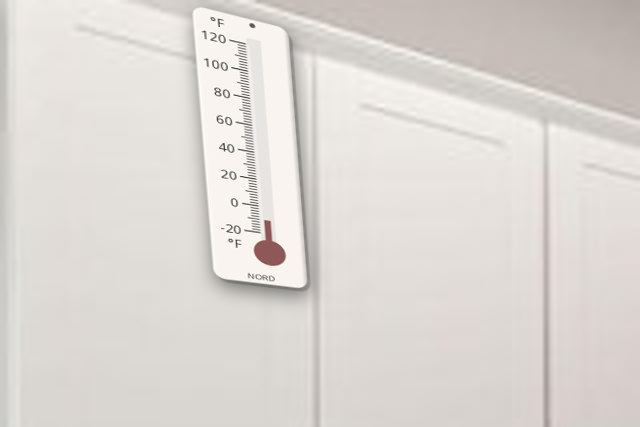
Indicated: -10,°F
